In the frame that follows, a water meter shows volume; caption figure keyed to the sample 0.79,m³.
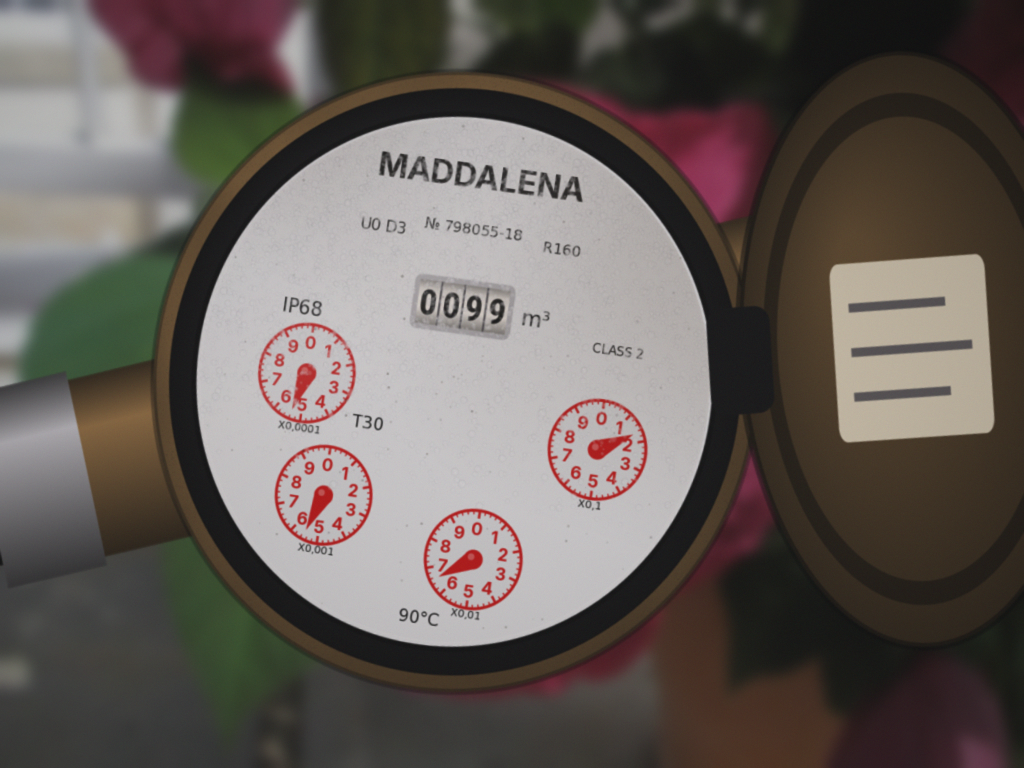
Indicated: 99.1655,m³
